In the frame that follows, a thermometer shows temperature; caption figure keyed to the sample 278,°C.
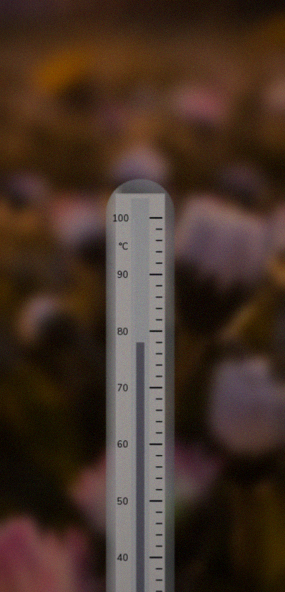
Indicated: 78,°C
